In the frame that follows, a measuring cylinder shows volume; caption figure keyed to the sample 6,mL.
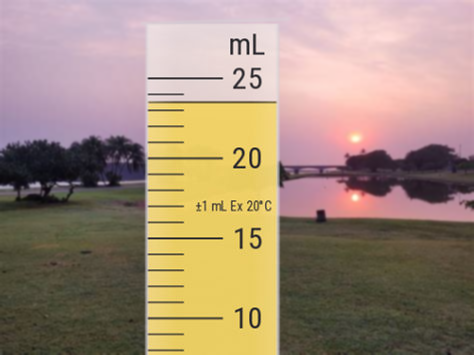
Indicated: 23.5,mL
